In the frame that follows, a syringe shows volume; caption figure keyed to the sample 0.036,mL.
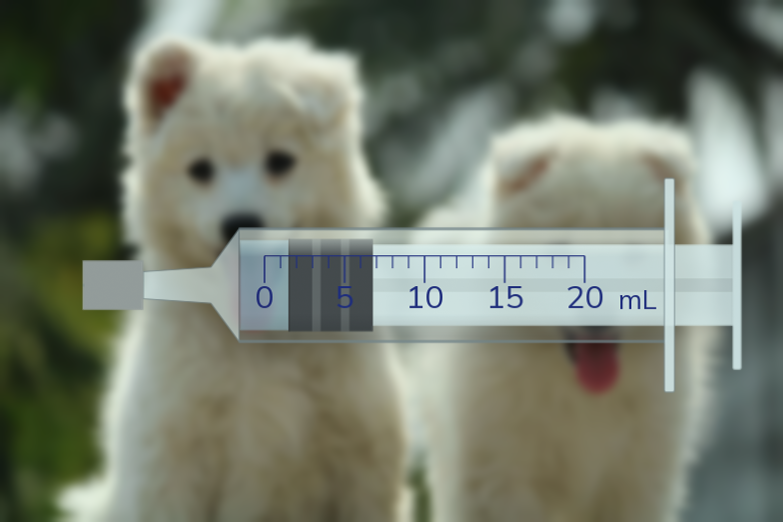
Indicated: 1.5,mL
